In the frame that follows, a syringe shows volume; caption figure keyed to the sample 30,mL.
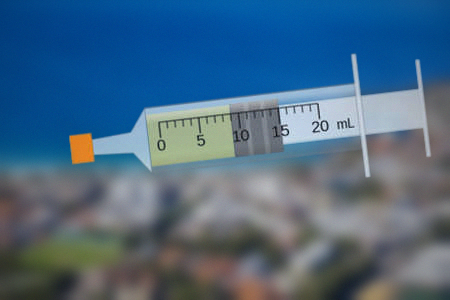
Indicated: 9,mL
